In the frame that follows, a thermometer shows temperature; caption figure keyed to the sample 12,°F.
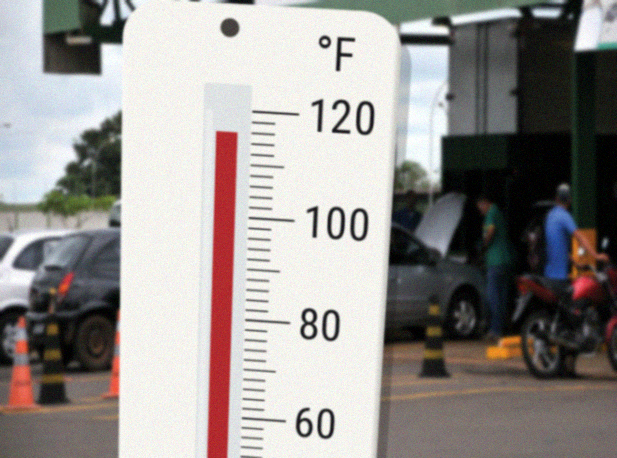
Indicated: 116,°F
